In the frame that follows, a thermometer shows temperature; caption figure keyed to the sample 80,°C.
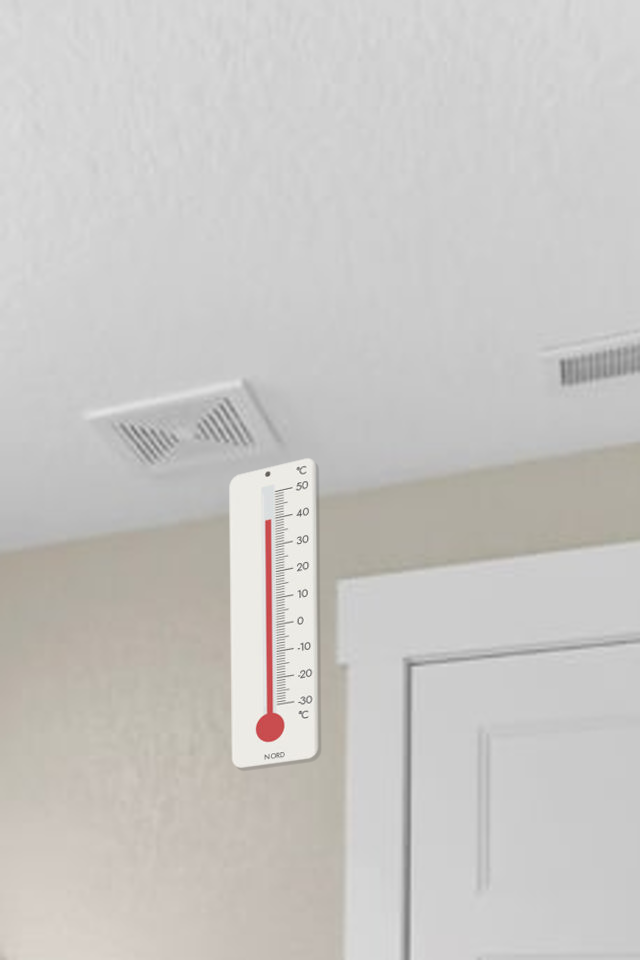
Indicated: 40,°C
